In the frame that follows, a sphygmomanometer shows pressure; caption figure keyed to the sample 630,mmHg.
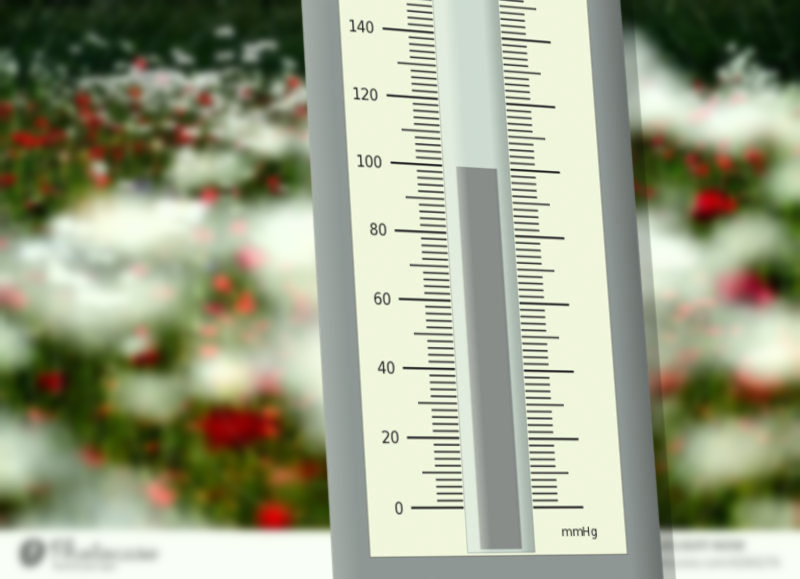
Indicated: 100,mmHg
